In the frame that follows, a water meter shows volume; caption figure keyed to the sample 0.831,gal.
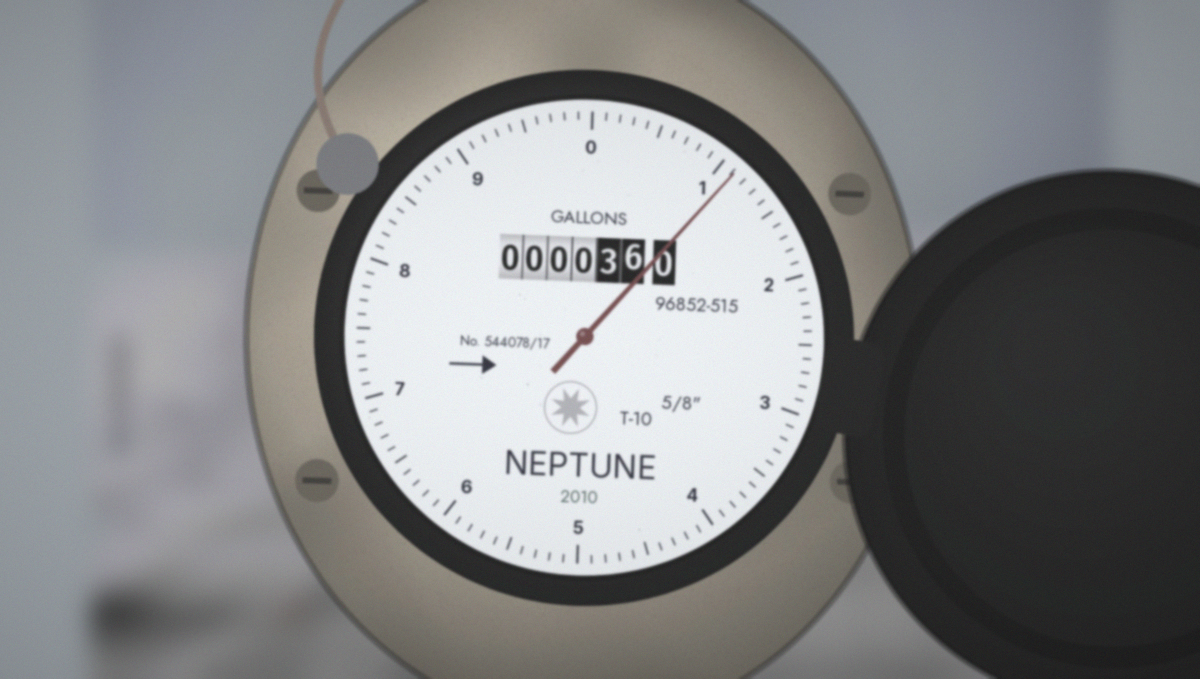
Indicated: 361.1,gal
